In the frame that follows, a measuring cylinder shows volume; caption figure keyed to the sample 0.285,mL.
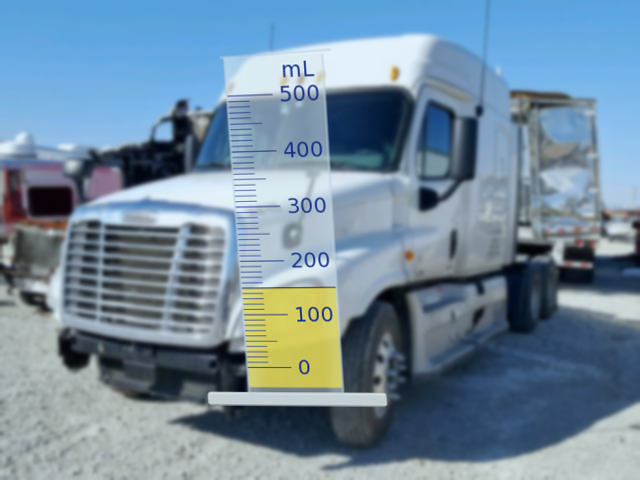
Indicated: 150,mL
